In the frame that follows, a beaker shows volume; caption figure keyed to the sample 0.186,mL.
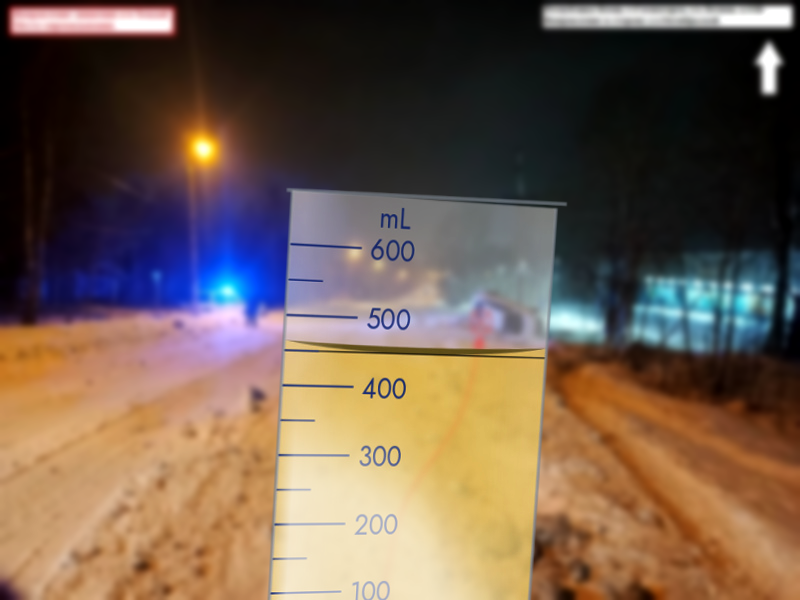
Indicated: 450,mL
